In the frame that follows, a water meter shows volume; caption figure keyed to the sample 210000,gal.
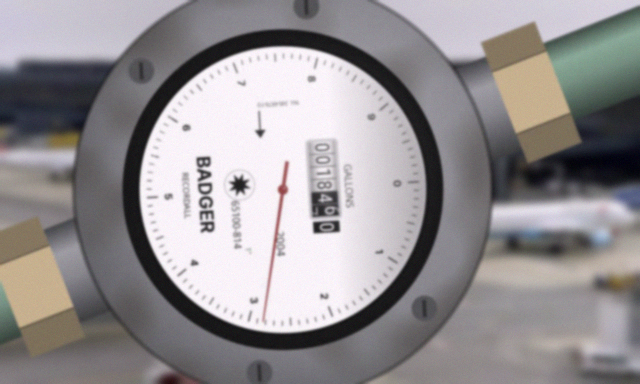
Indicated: 18462.8,gal
